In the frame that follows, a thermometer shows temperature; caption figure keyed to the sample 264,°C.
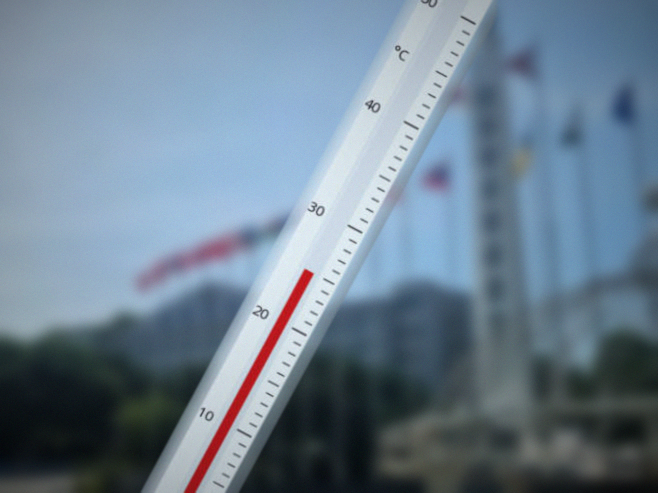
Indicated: 25,°C
